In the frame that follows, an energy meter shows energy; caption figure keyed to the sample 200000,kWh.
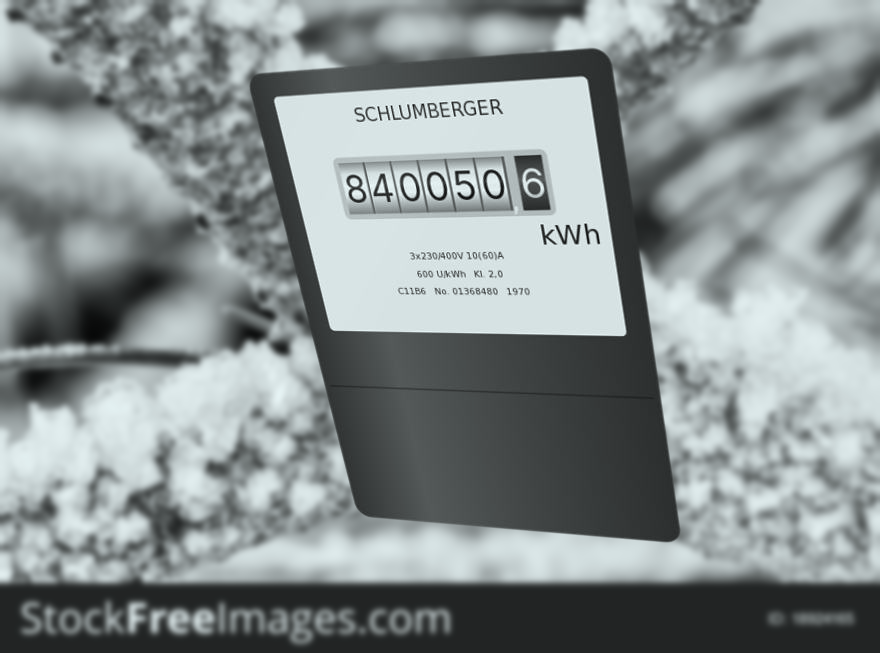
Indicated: 840050.6,kWh
